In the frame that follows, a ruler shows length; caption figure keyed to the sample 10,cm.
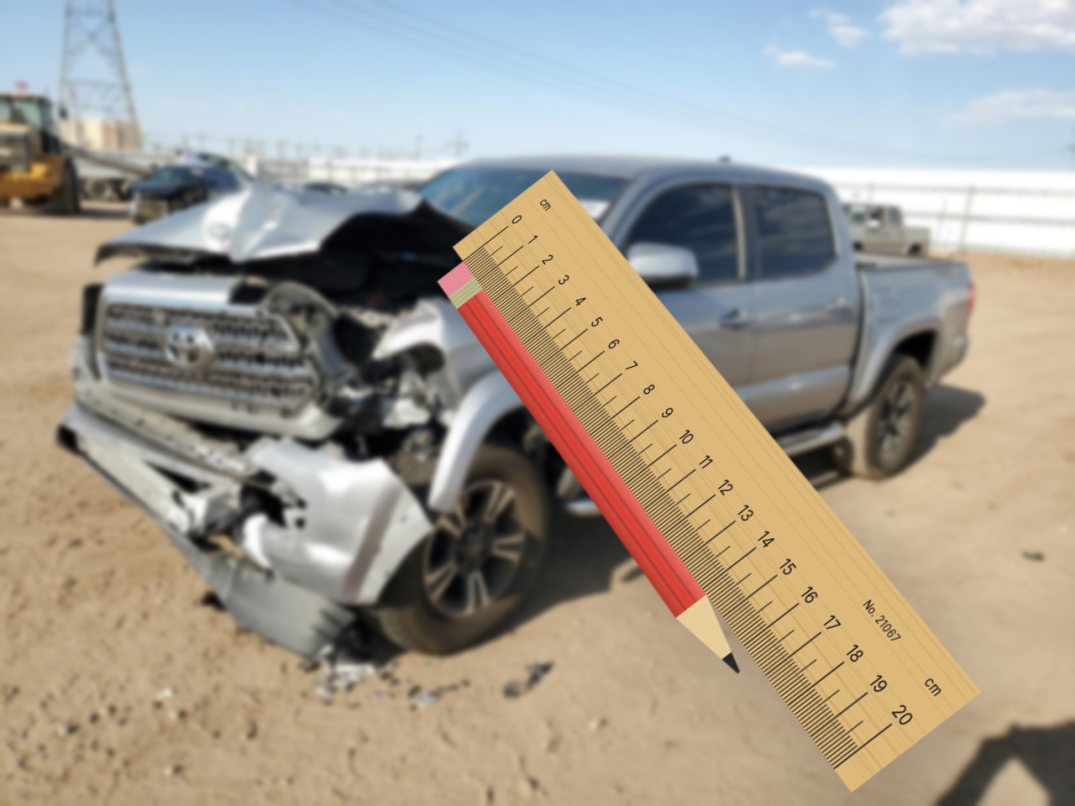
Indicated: 16.5,cm
